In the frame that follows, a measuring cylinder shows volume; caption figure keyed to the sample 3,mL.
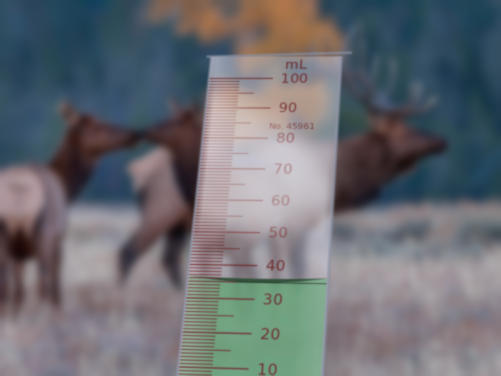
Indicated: 35,mL
